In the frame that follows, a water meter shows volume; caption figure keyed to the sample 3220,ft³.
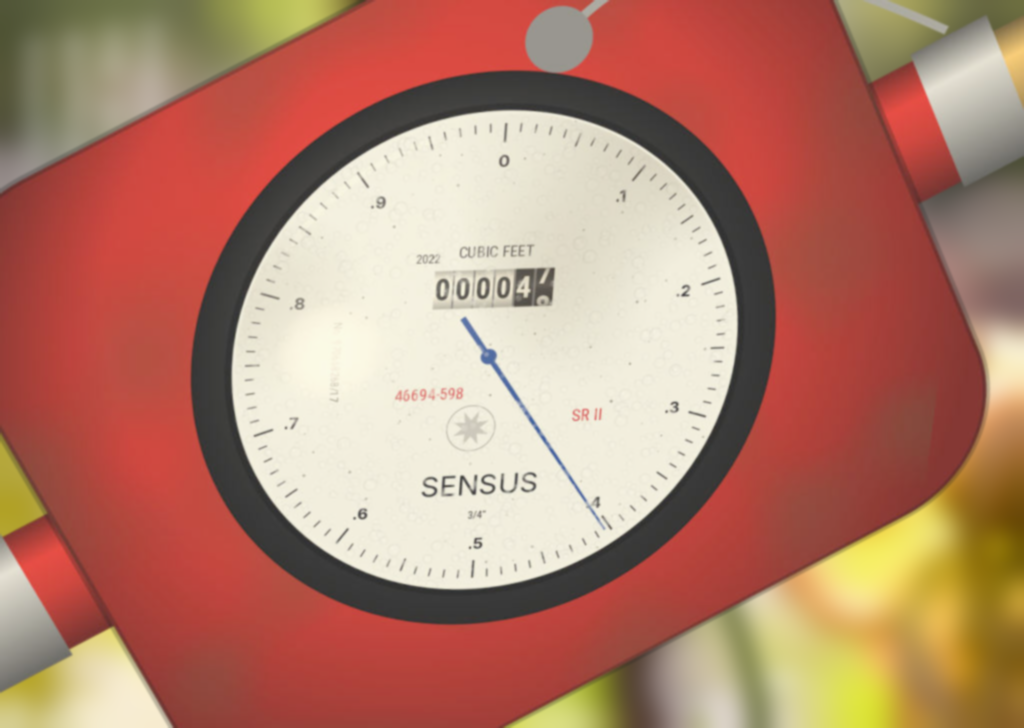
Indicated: 47.40,ft³
